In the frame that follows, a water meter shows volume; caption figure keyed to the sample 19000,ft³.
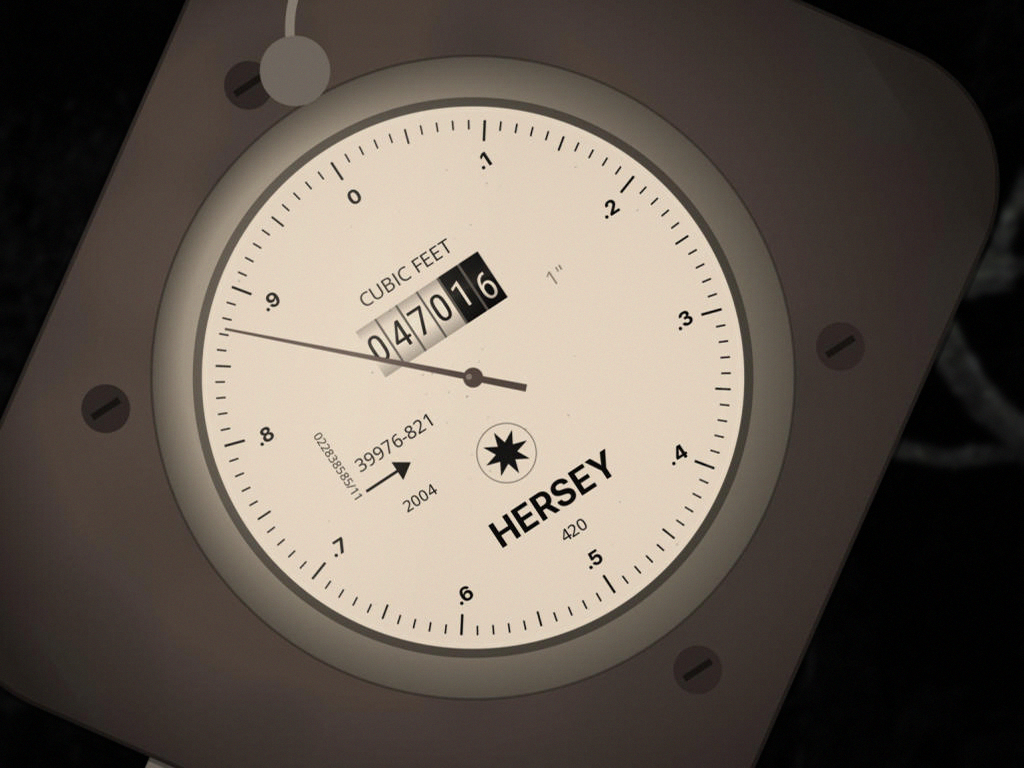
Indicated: 47015.87,ft³
